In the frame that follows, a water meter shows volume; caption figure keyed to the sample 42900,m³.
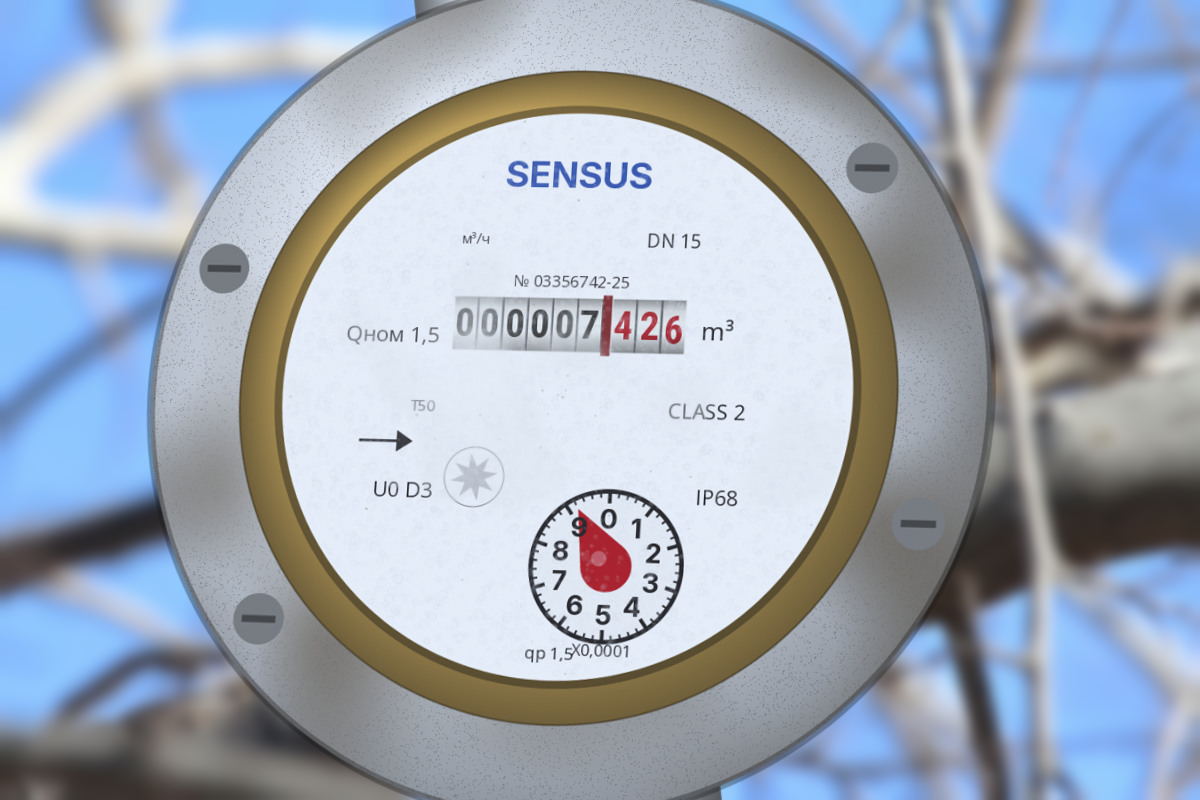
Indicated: 7.4259,m³
